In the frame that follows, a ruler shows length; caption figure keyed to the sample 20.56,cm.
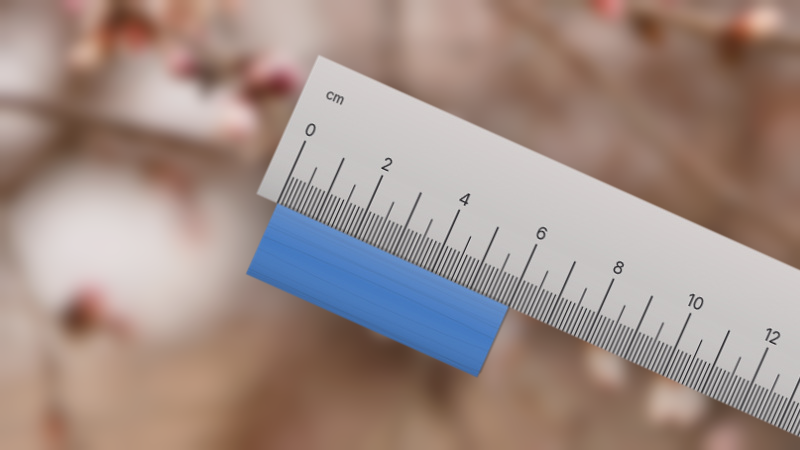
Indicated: 6,cm
